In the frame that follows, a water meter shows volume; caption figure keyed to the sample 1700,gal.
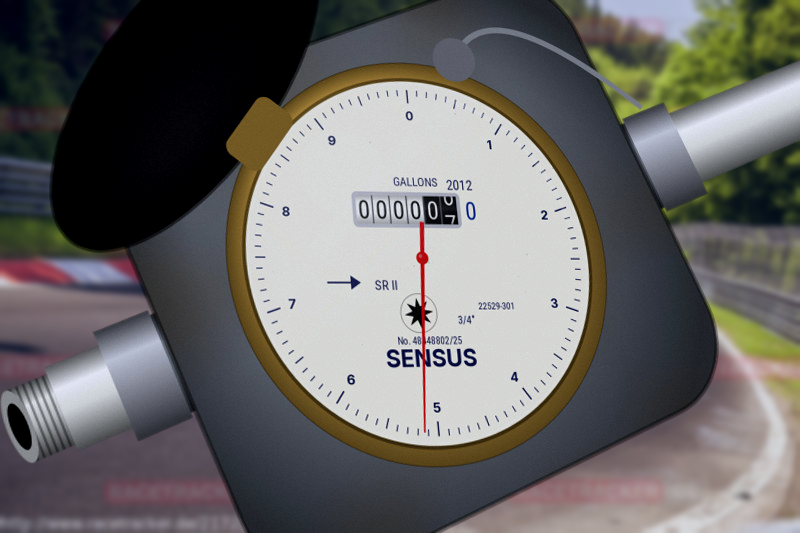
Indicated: 65.1,gal
